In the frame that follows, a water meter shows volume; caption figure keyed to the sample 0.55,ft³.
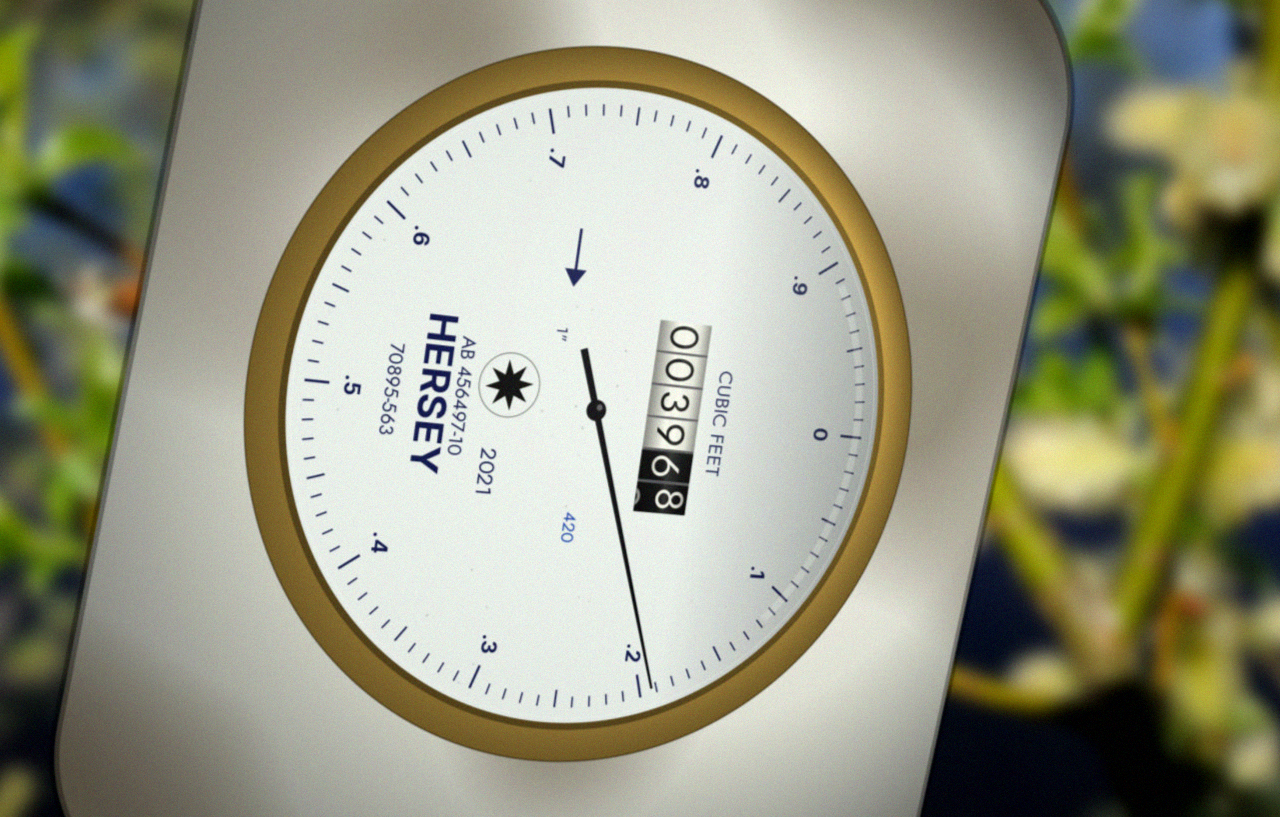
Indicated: 3968.19,ft³
